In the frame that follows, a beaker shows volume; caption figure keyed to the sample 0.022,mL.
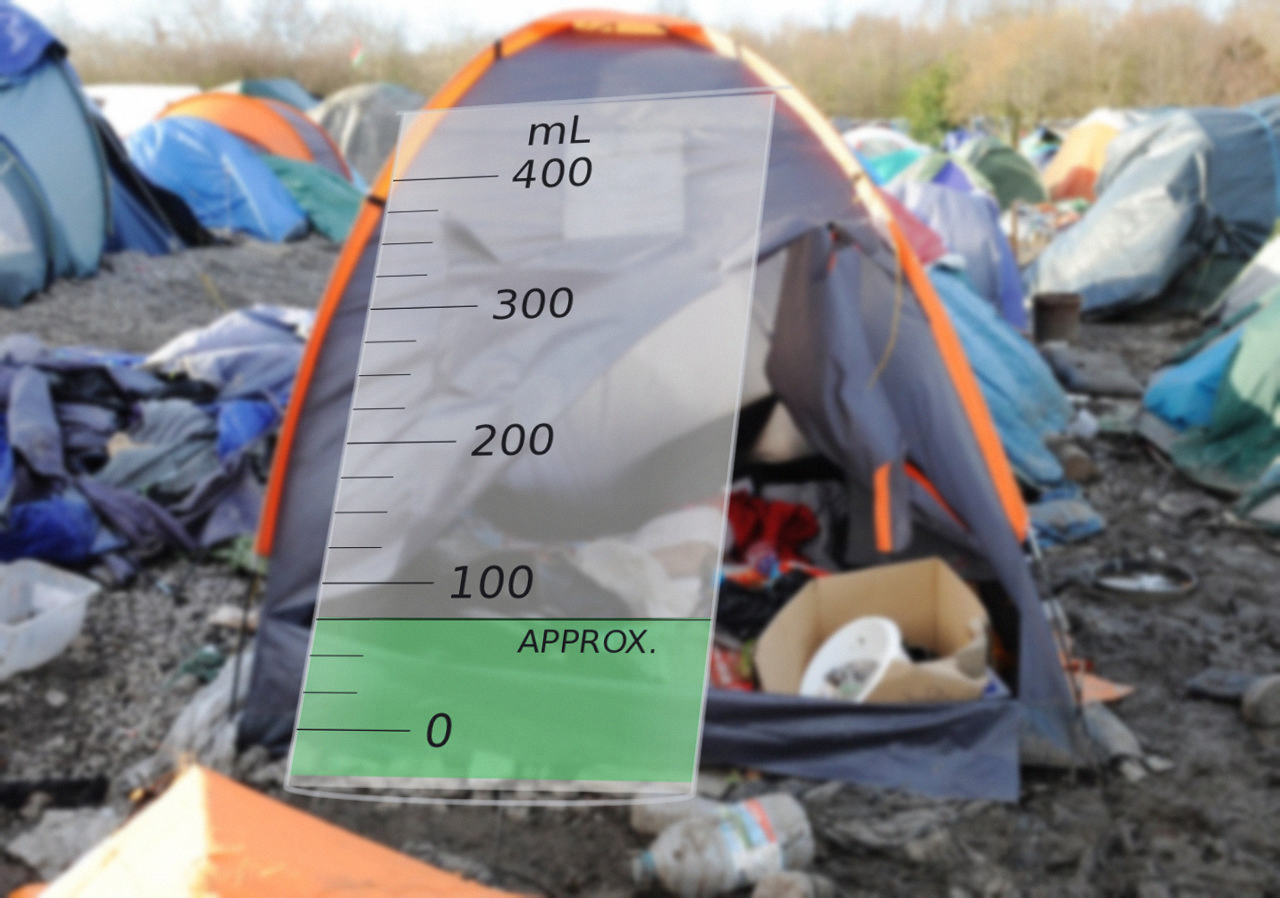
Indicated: 75,mL
